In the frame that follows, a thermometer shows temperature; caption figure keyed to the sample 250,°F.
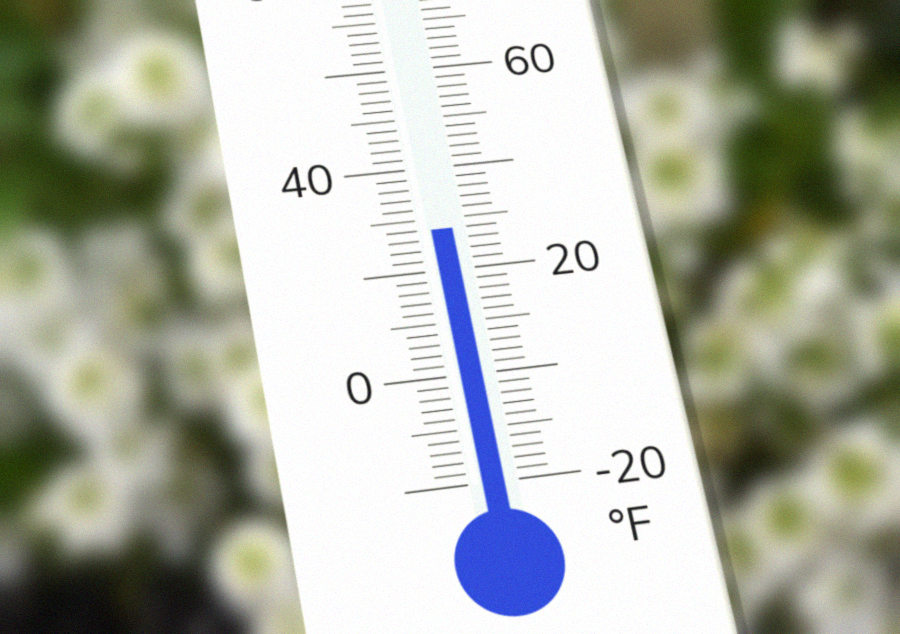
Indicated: 28,°F
